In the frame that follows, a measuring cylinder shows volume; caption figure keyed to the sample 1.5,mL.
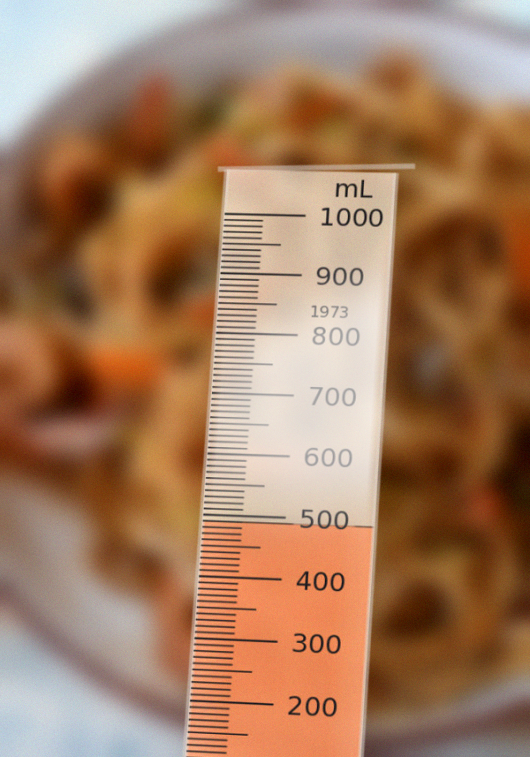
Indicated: 490,mL
